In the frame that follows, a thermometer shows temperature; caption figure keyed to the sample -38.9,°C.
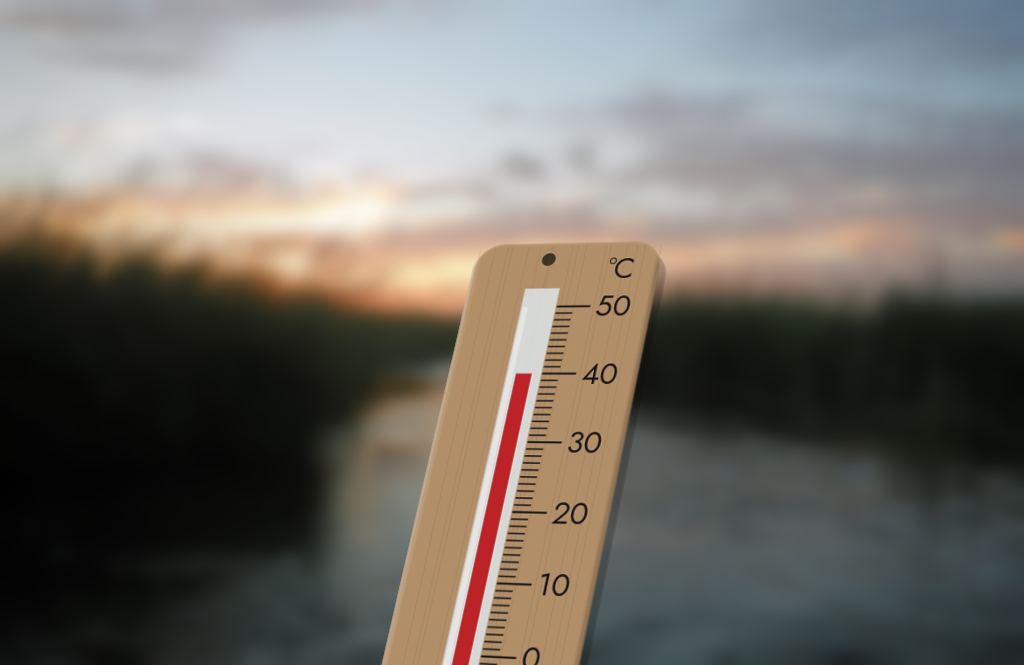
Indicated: 40,°C
